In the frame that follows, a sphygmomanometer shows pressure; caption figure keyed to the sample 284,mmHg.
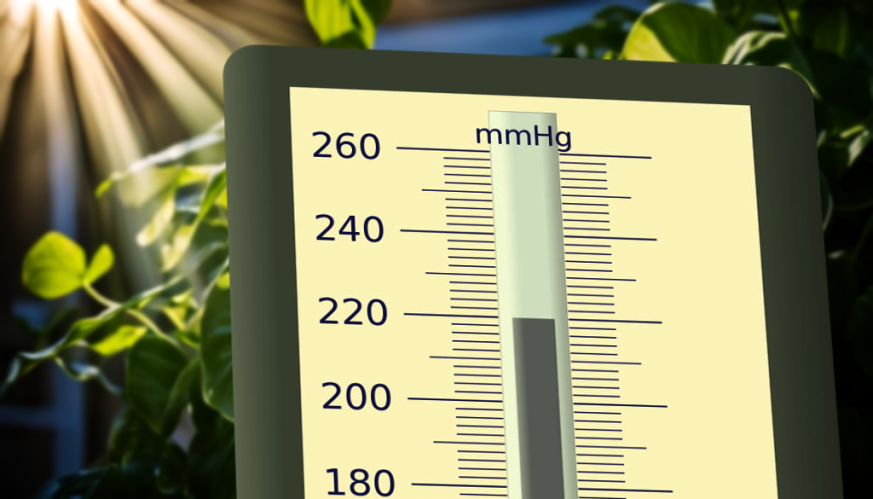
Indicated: 220,mmHg
